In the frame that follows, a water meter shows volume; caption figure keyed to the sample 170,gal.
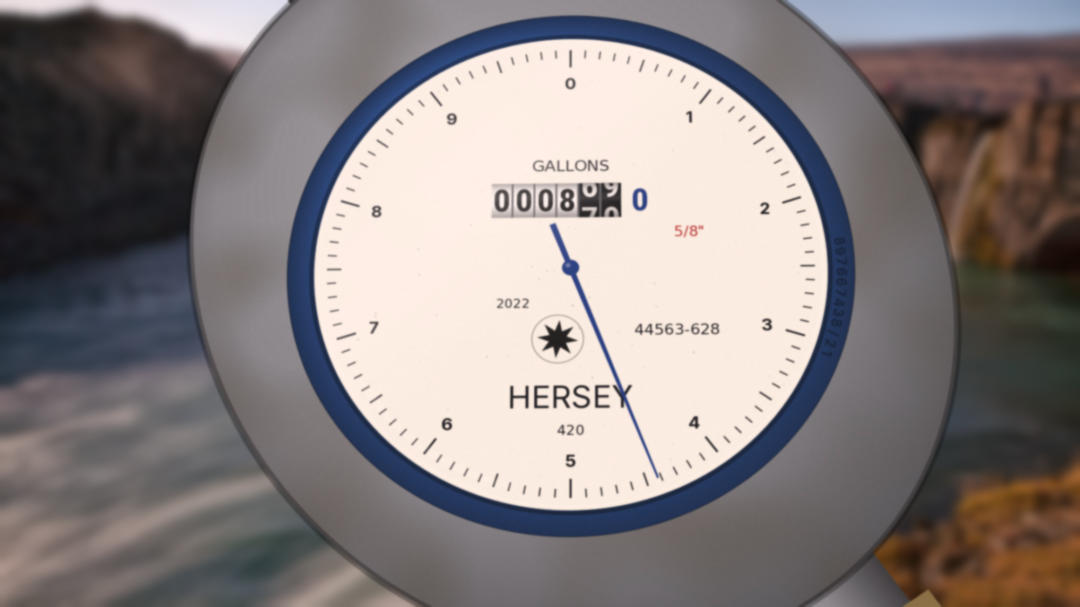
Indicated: 8694.4,gal
